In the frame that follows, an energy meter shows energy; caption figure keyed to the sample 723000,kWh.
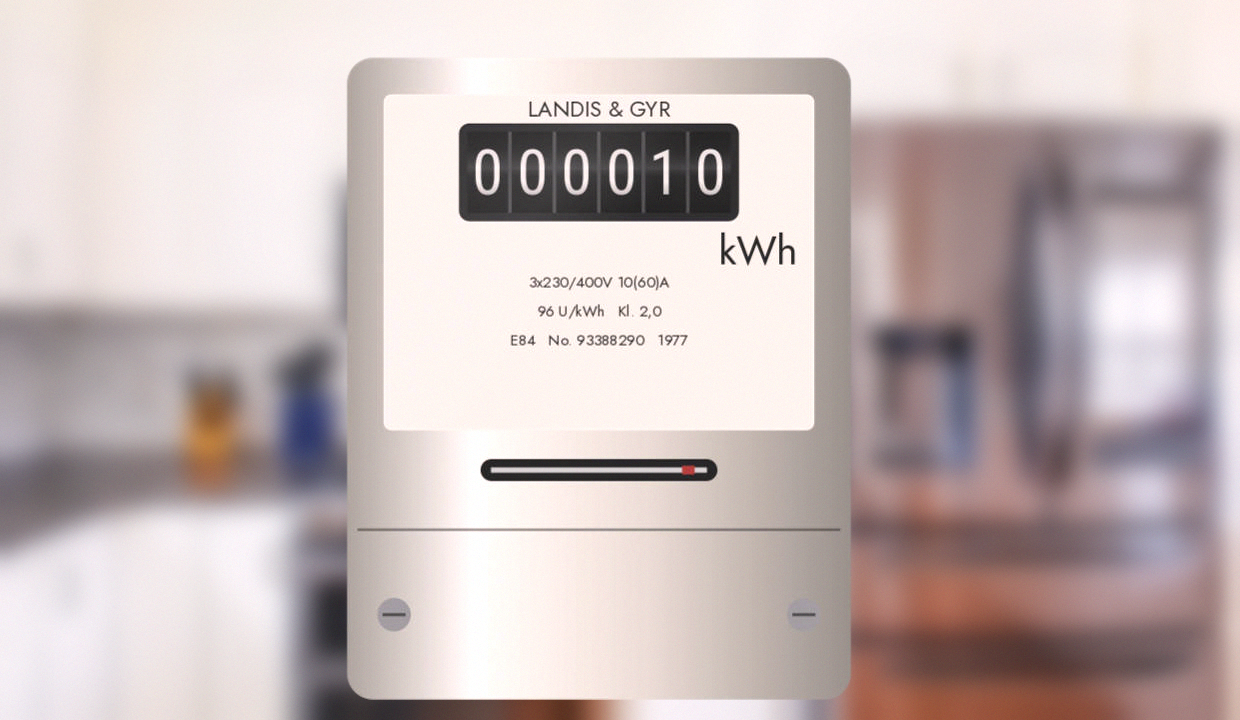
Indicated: 10,kWh
